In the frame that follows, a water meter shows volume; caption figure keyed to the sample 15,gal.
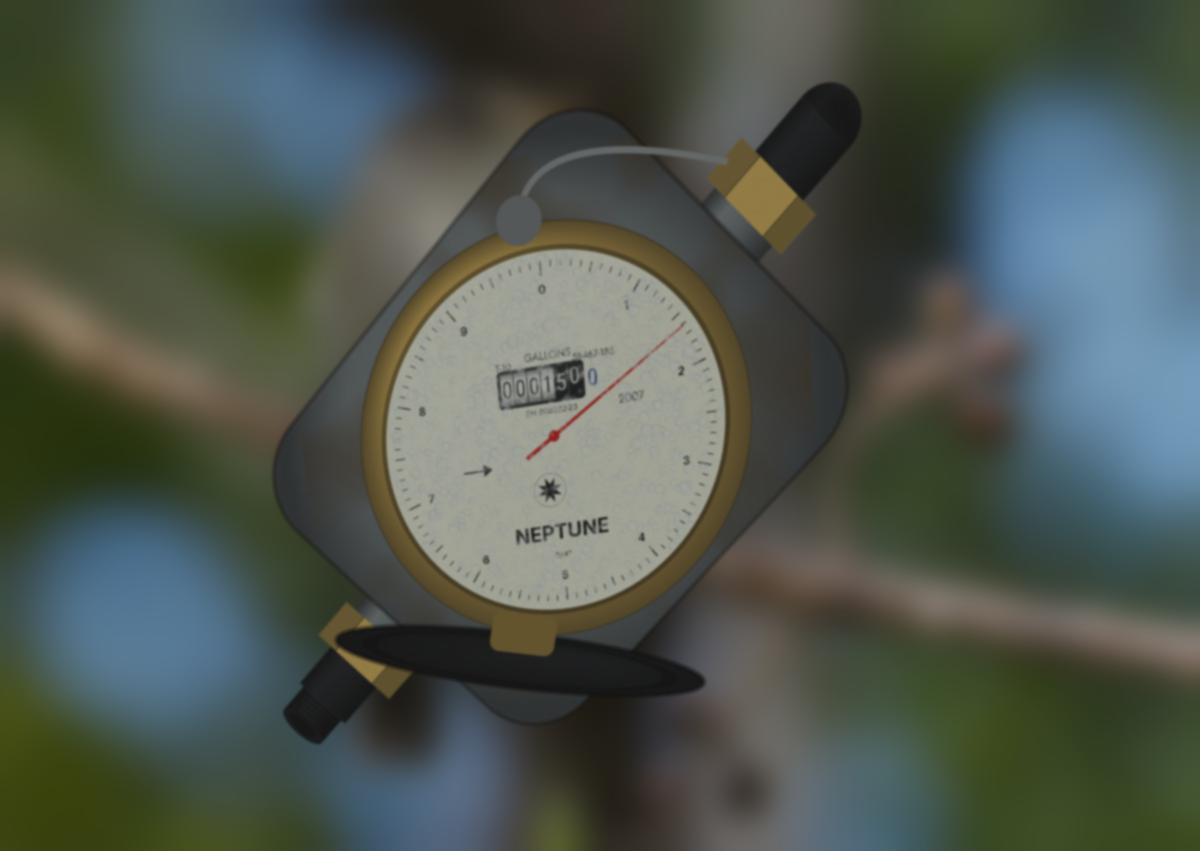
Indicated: 1501.6,gal
